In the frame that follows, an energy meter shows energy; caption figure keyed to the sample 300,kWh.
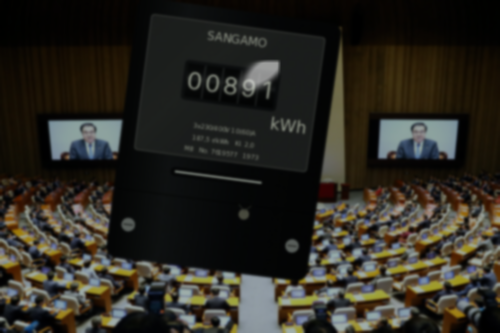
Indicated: 891,kWh
